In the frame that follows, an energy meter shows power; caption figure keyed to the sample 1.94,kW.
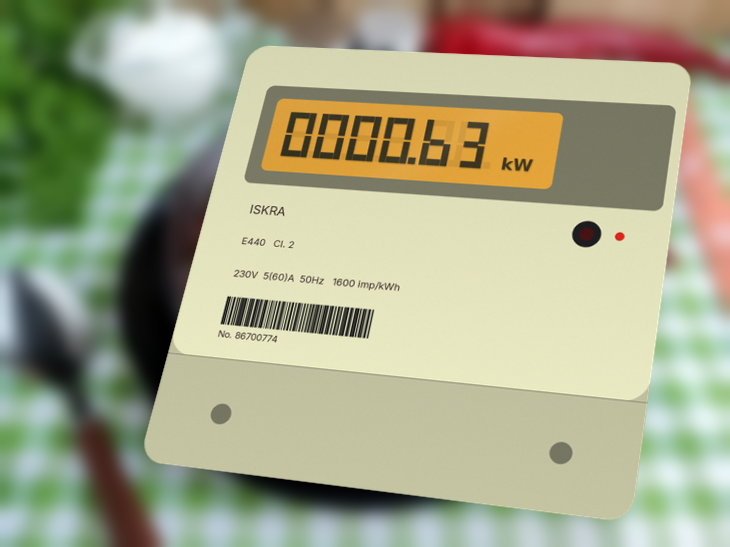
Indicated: 0.63,kW
